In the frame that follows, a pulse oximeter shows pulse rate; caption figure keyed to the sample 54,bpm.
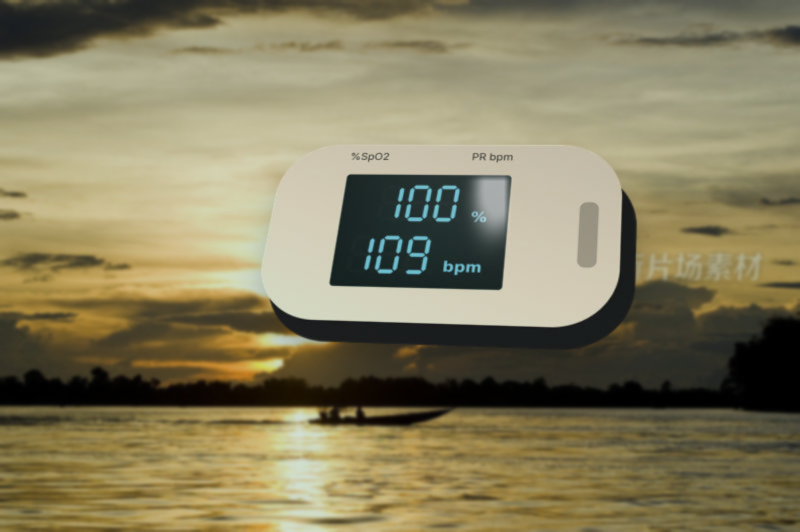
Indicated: 109,bpm
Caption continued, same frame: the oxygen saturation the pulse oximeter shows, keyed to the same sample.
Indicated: 100,%
